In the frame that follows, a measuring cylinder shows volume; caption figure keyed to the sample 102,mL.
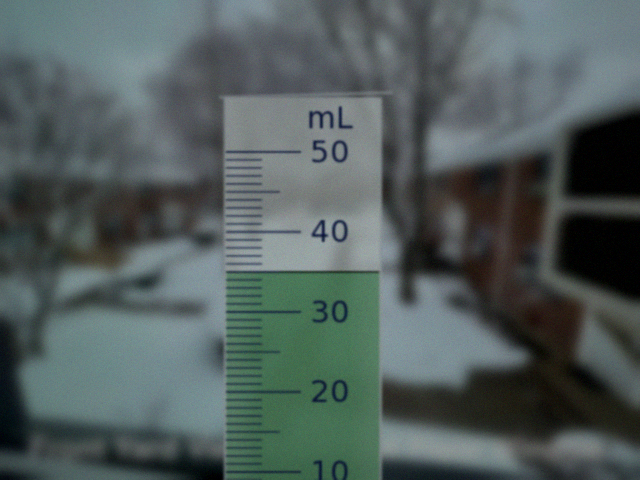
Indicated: 35,mL
